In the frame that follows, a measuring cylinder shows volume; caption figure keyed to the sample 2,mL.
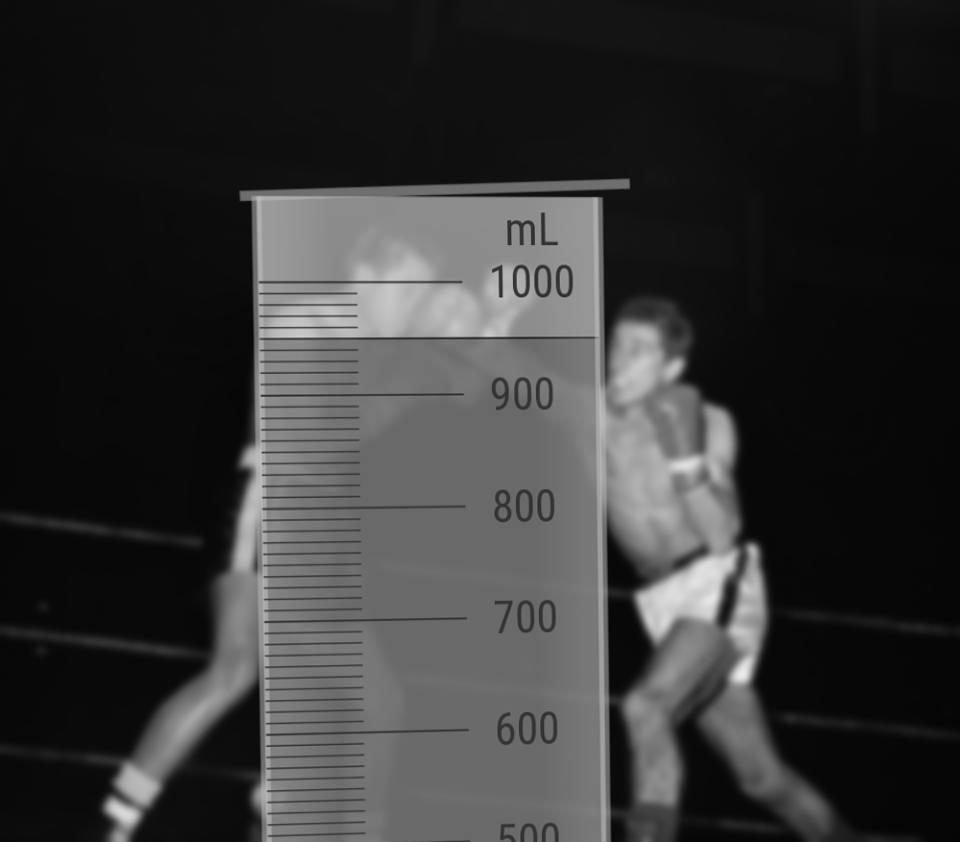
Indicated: 950,mL
